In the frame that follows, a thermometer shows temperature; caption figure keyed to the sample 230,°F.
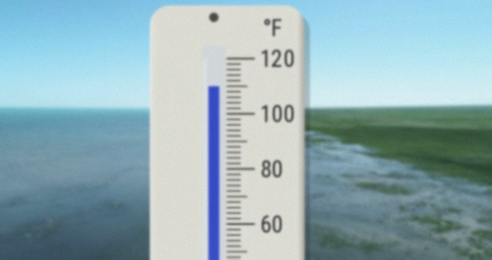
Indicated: 110,°F
